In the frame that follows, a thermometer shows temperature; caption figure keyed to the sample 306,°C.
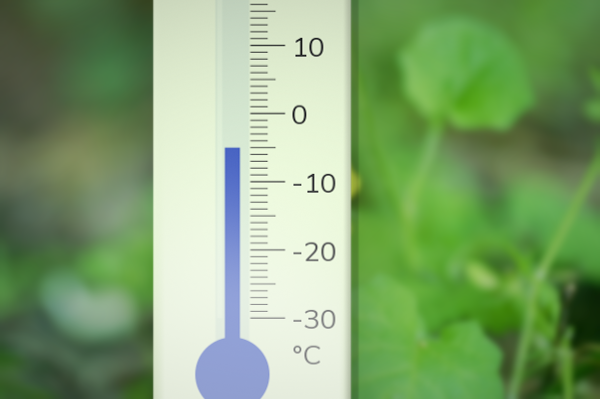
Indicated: -5,°C
